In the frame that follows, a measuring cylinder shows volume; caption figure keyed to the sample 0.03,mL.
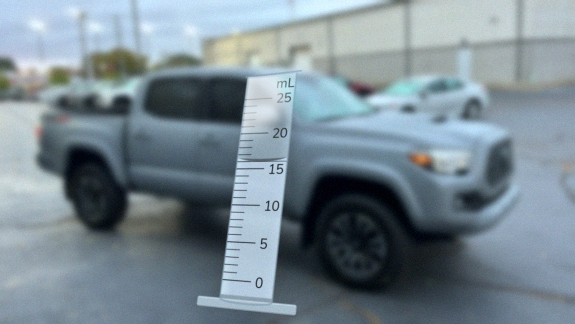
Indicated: 16,mL
